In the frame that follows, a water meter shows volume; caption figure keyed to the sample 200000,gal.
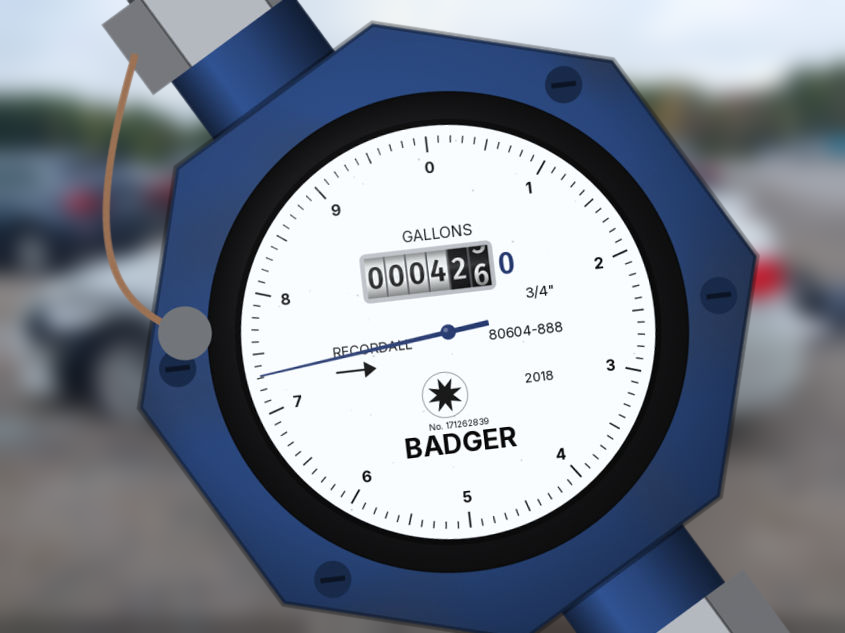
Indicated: 4257.3,gal
